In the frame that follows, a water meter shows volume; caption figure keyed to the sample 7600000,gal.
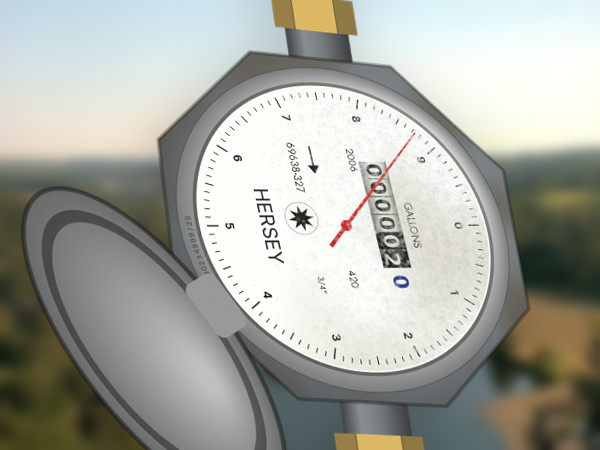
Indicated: 18.7,gal
